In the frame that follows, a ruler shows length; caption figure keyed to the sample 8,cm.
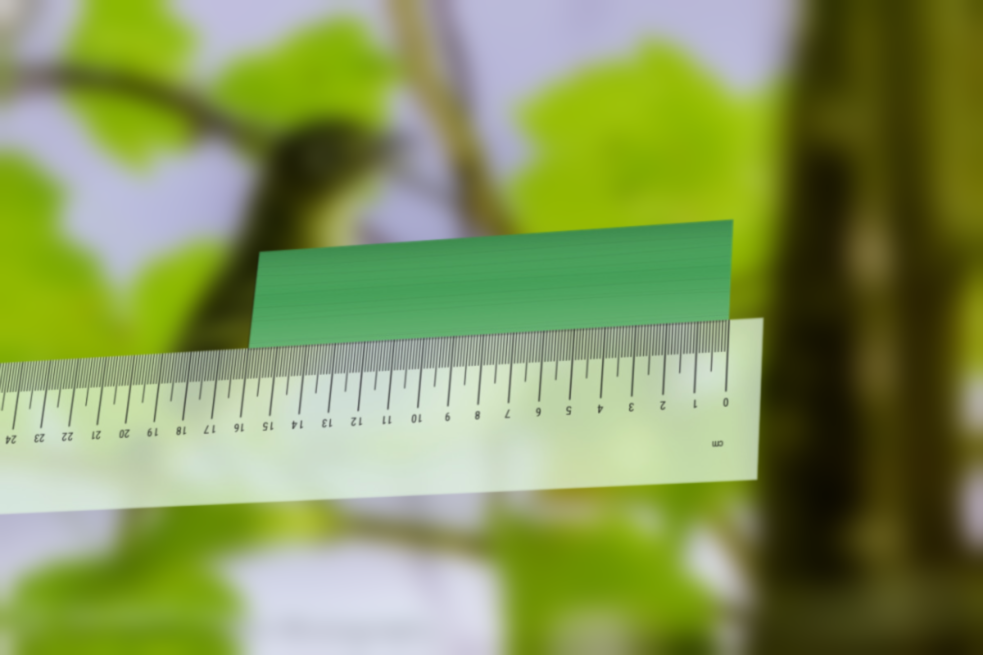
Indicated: 16,cm
